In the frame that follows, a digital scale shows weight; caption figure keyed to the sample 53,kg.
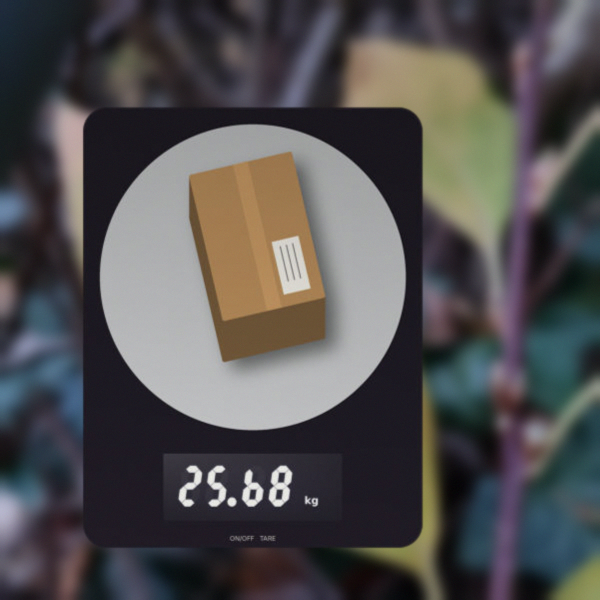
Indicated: 25.68,kg
